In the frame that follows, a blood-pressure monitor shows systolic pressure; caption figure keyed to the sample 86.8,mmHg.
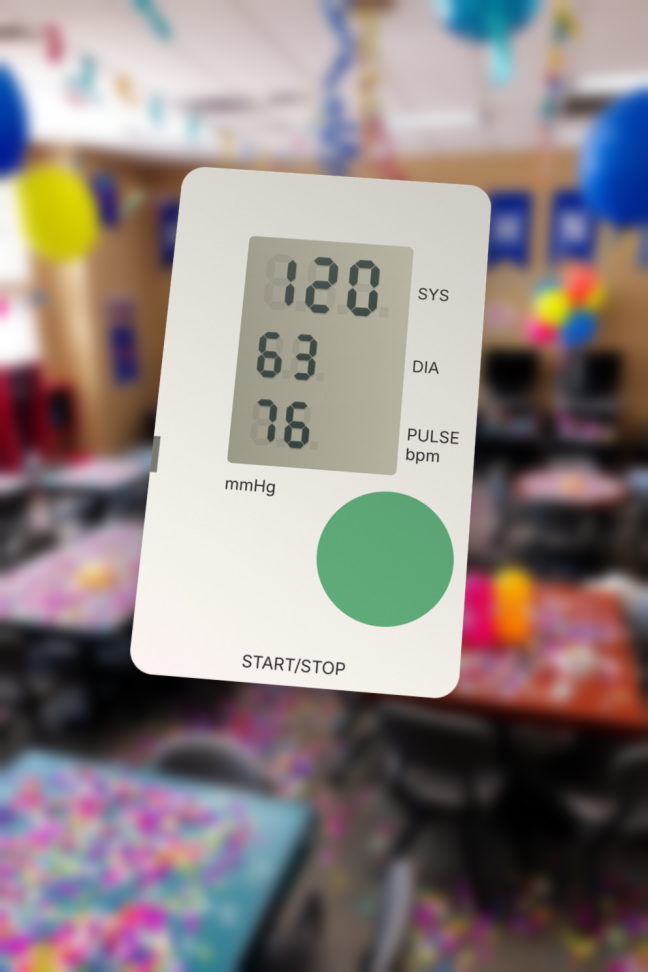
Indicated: 120,mmHg
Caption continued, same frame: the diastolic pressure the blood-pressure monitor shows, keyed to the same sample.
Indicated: 63,mmHg
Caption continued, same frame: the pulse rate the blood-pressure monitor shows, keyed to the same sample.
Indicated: 76,bpm
